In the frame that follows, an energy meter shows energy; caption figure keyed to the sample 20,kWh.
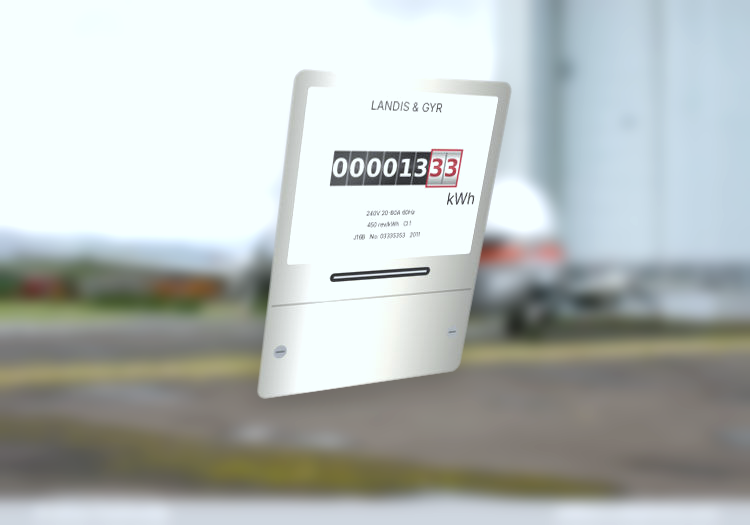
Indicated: 13.33,kWh
